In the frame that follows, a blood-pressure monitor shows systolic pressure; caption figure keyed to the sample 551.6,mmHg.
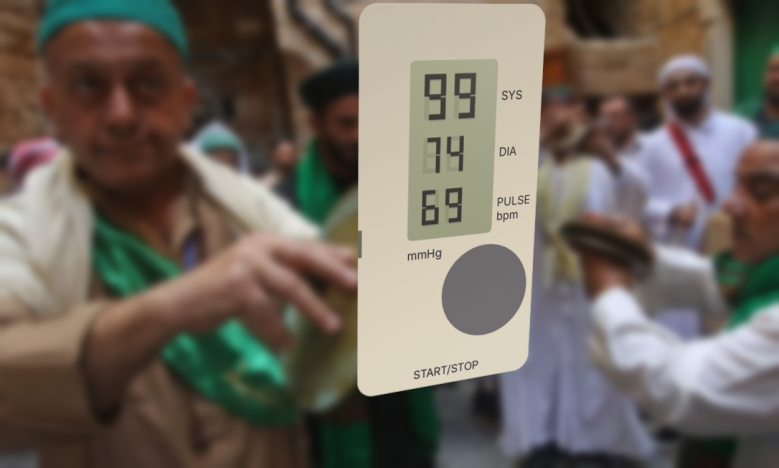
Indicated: 99,mmHg
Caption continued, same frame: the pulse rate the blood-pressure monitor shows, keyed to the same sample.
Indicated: 69,bpm
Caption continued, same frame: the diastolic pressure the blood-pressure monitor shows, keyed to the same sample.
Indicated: 74,mmHg
